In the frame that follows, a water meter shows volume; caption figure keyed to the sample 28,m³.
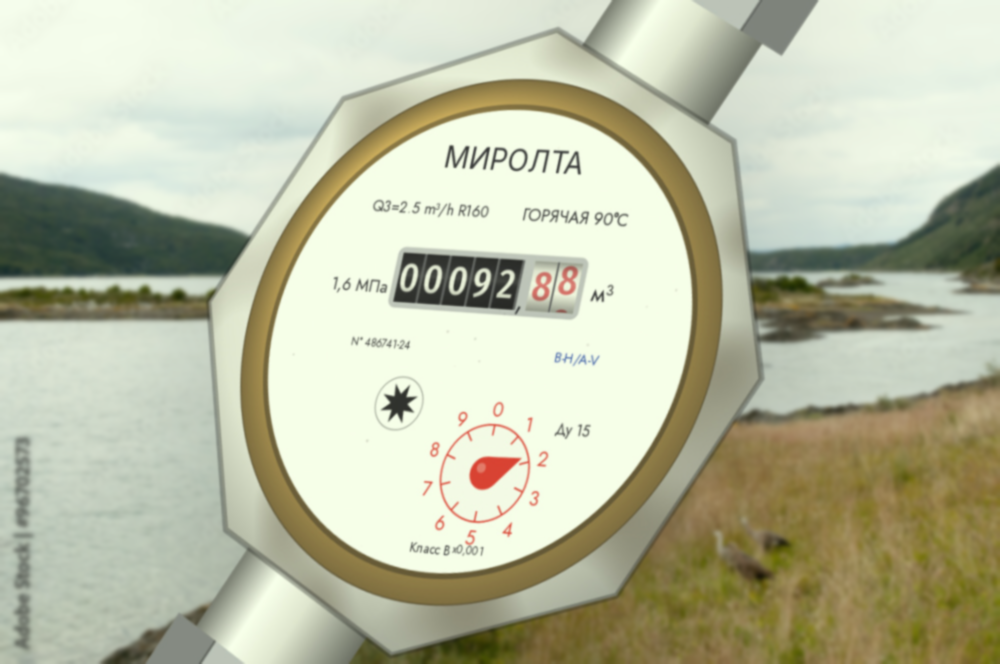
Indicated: 92.881,m³
